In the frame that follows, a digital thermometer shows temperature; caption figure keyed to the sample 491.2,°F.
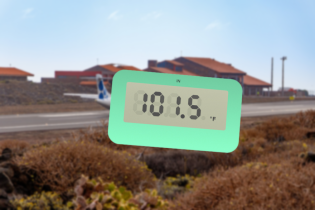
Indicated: 101.5,°F
